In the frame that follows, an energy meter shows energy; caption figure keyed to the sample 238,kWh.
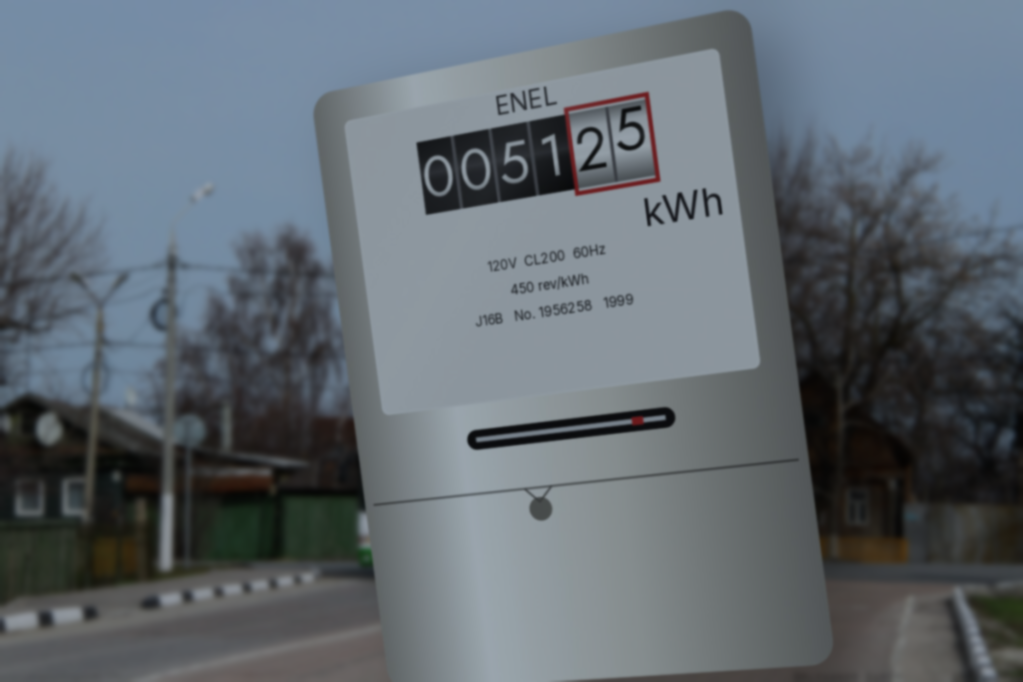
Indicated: 51.25,kWh
